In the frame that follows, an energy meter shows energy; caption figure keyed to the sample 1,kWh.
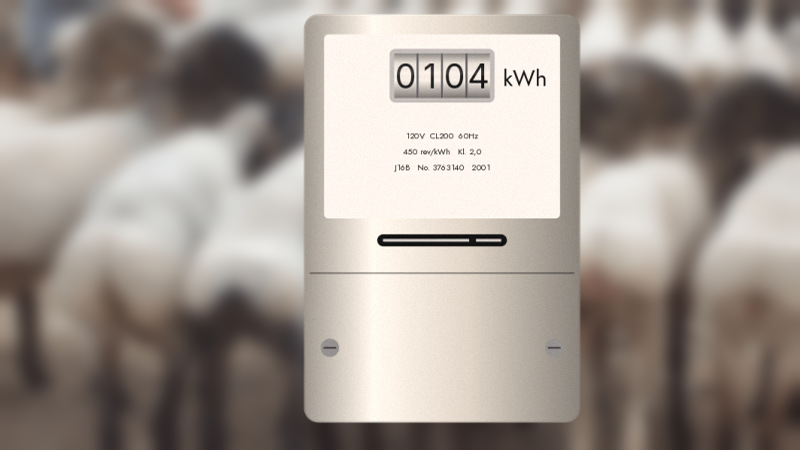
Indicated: 104,kWh
